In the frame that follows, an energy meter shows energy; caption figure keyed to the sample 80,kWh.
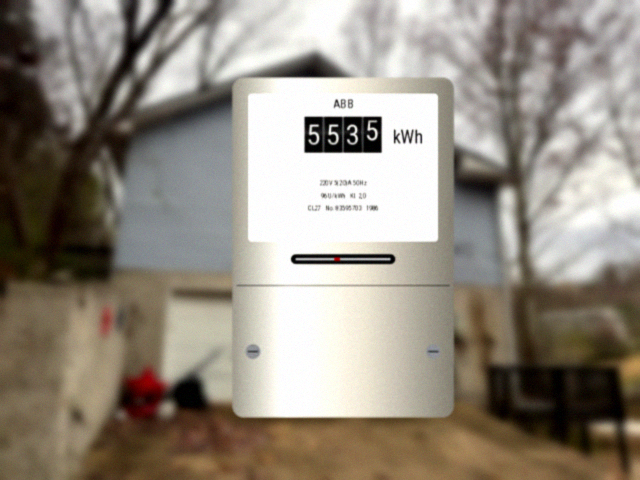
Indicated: 5535,kWh
